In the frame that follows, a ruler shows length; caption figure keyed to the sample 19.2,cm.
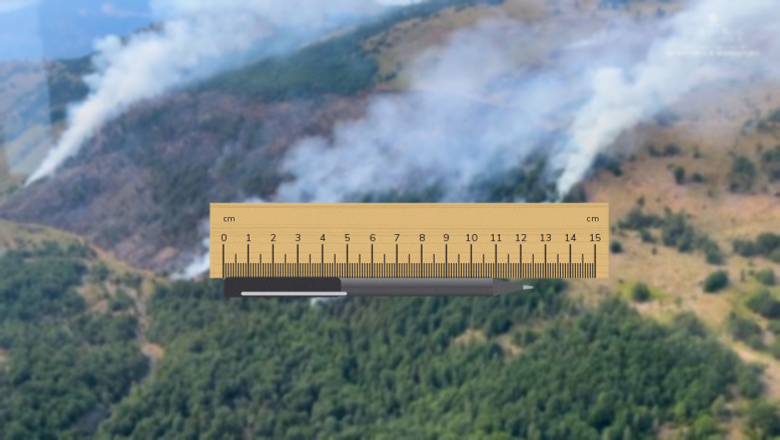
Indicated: 12.5,cm
